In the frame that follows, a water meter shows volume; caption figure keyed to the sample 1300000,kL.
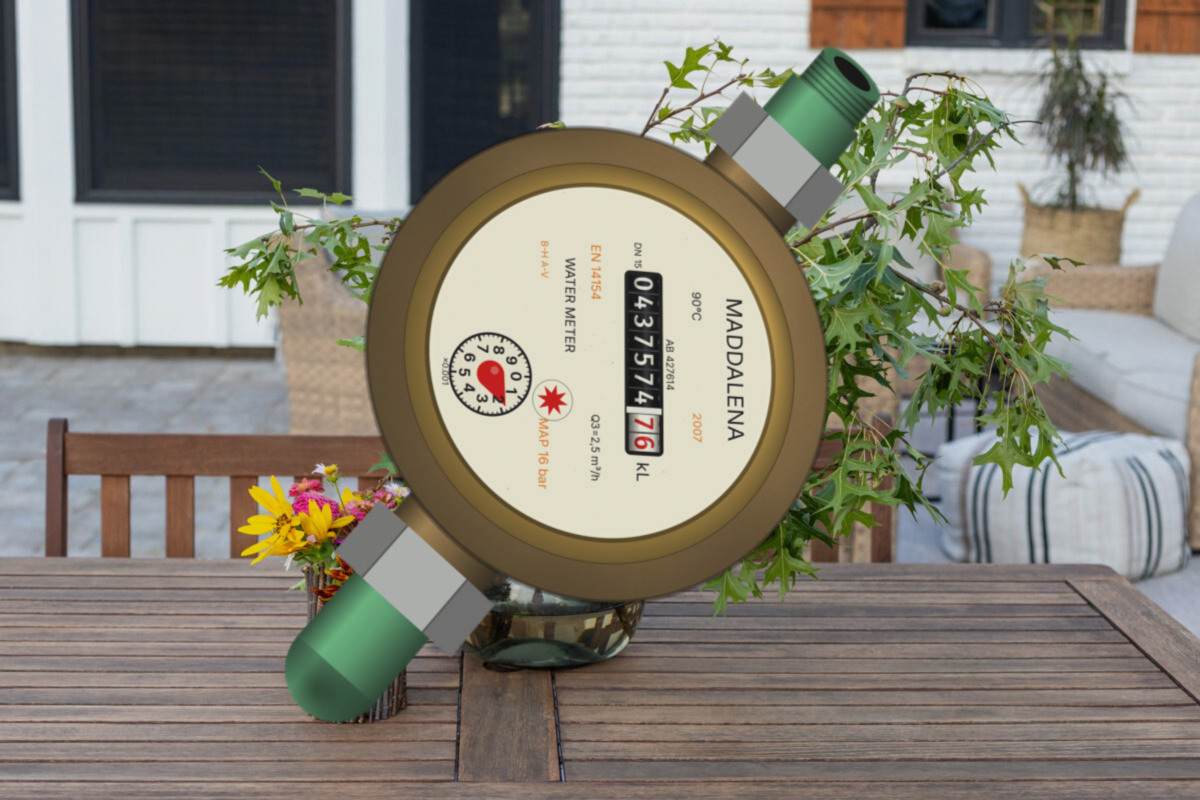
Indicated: 437574.761,kL
